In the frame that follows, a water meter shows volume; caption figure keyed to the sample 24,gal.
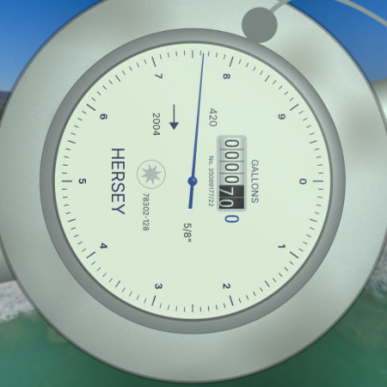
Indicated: 697.6,gal
